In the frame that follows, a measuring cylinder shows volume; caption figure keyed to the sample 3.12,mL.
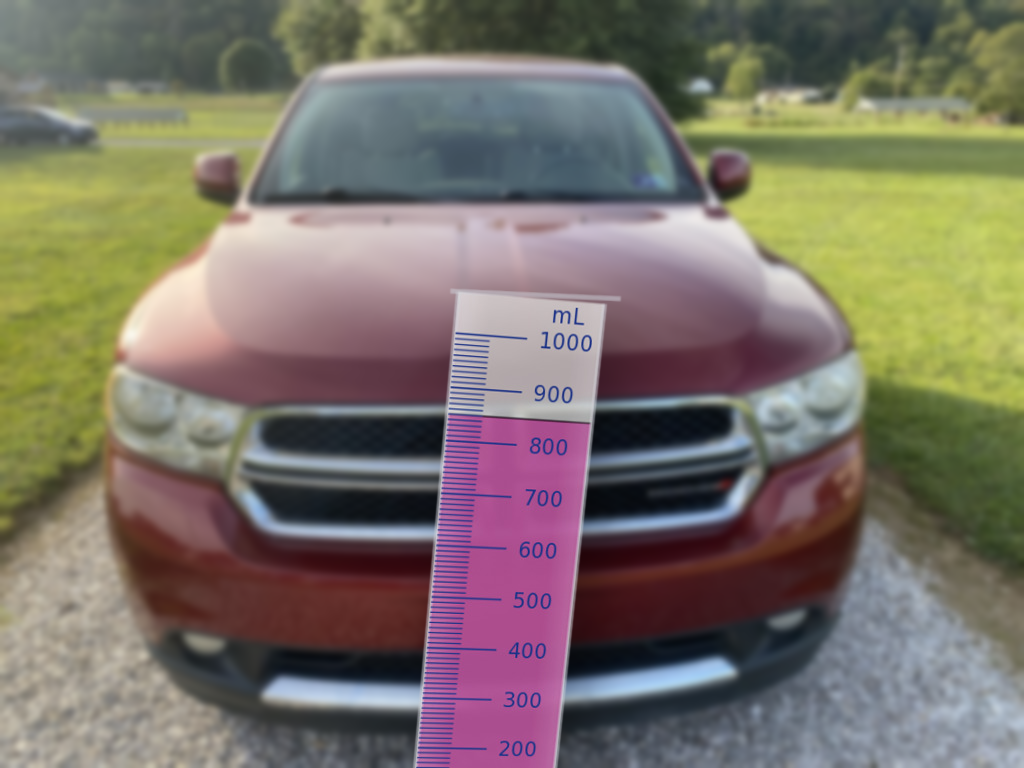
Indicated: 850,mL
